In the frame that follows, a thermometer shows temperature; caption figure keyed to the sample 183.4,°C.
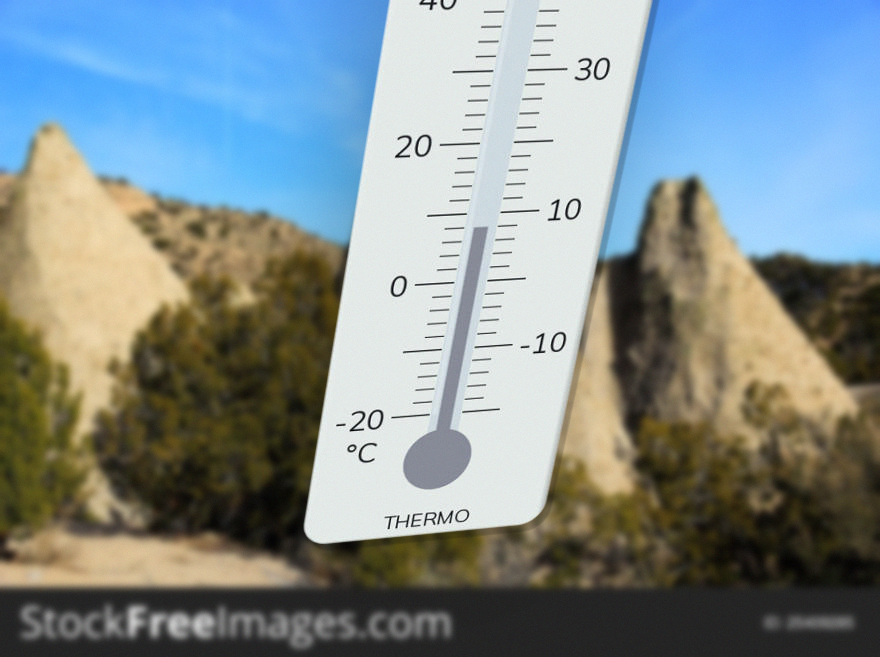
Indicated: 8,°C
